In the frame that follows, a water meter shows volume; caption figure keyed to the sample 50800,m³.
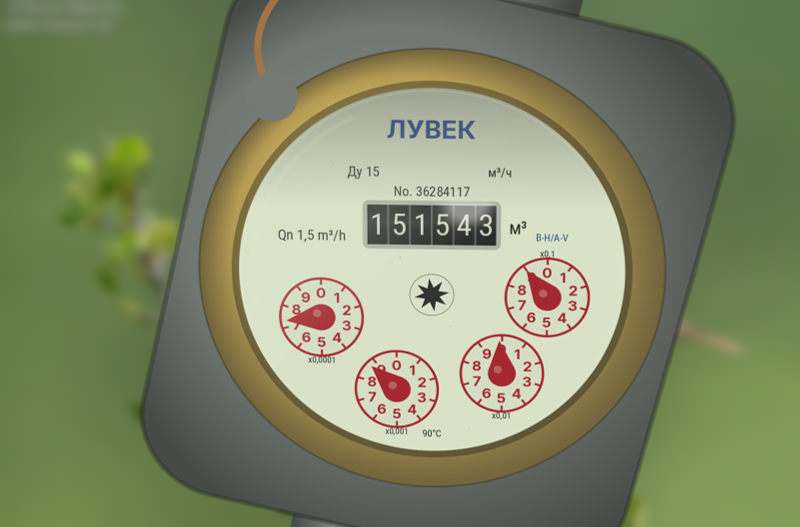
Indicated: 151543.8987,m³
